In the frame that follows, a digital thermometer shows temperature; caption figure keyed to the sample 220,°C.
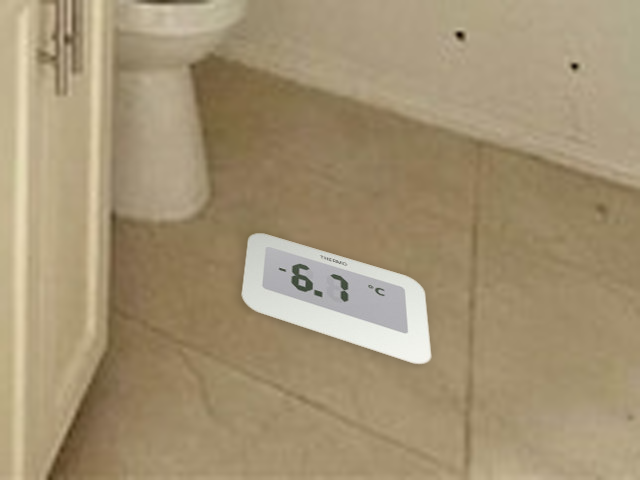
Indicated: -6.7,°C
